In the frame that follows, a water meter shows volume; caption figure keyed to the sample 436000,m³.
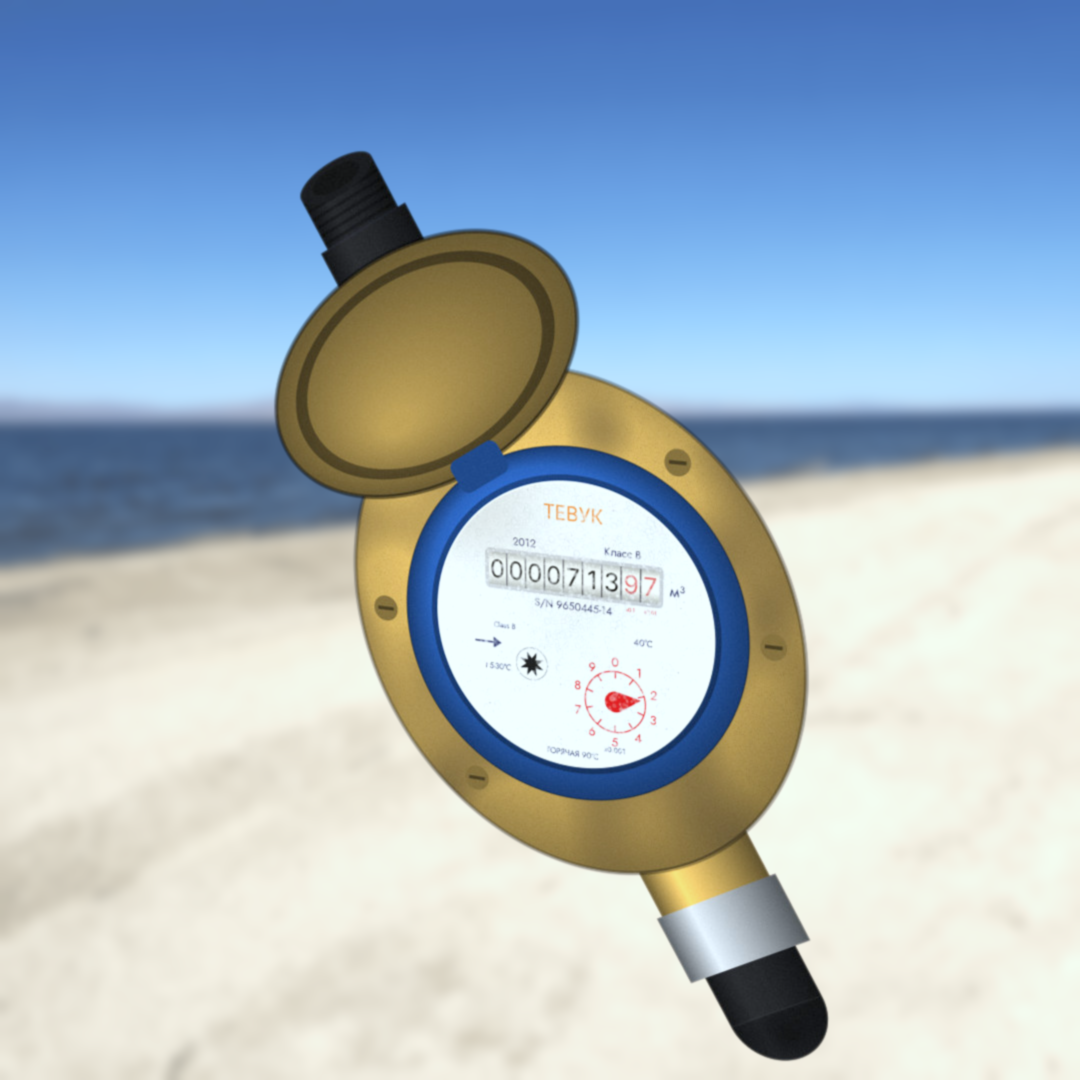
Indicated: 713.972,m³
